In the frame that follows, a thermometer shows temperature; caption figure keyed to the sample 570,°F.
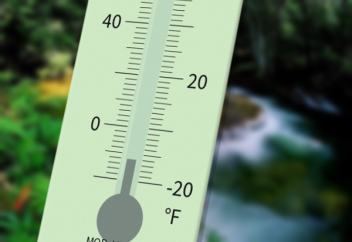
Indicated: -12,°F
